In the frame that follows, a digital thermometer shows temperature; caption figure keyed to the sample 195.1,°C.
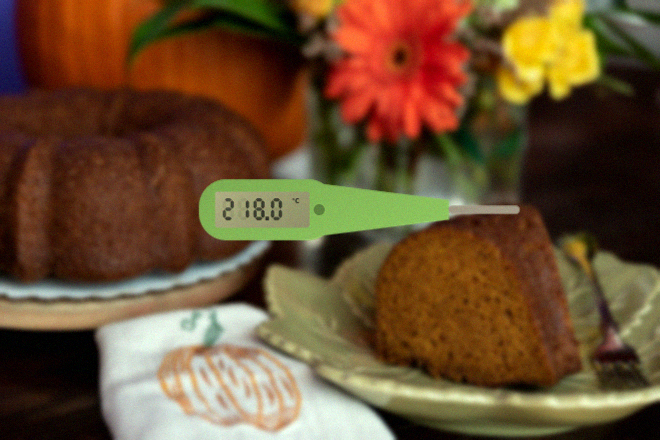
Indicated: 218.0,°C
